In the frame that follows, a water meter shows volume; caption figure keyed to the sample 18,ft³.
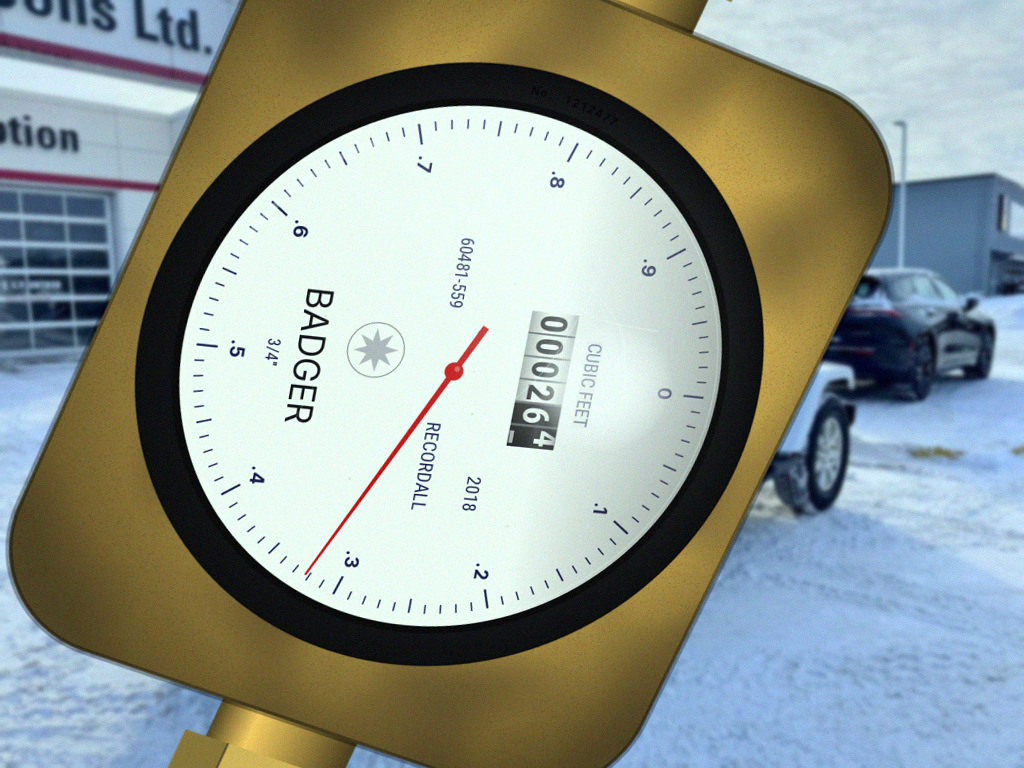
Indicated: 264.32,ft³
